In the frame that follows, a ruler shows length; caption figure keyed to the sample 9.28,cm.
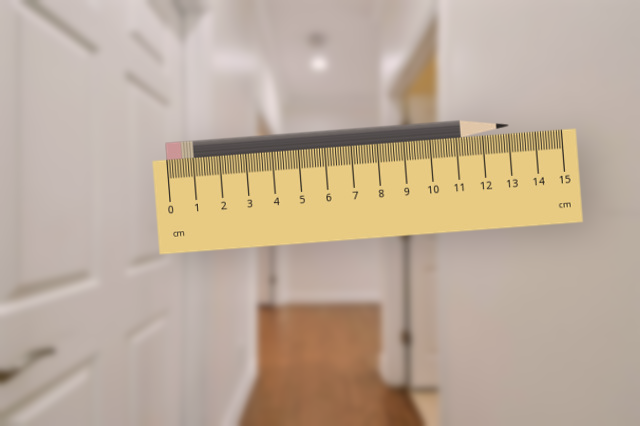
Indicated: 13,cm
